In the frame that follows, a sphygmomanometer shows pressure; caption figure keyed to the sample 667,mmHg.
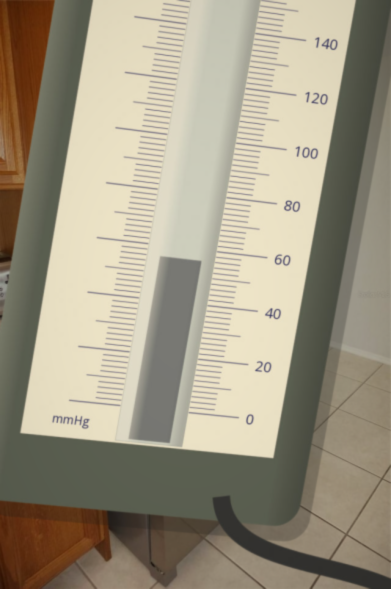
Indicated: 56,mmHg
